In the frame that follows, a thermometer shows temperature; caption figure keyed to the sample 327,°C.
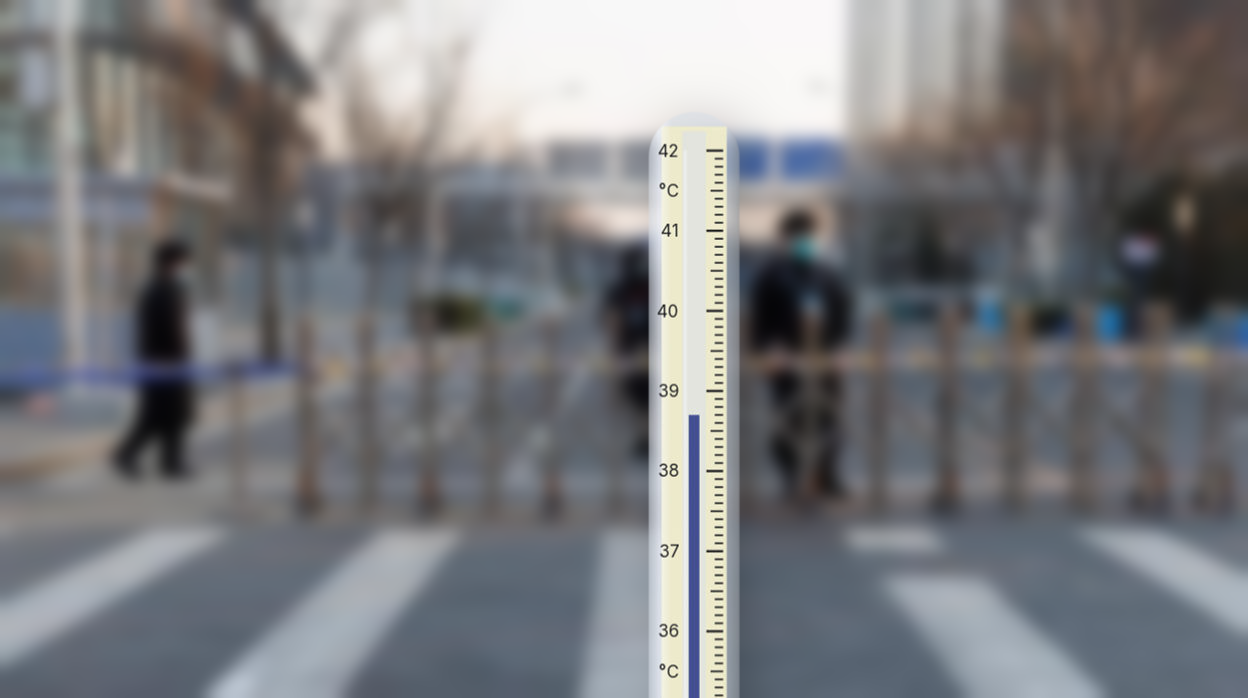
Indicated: 38.7,°C
